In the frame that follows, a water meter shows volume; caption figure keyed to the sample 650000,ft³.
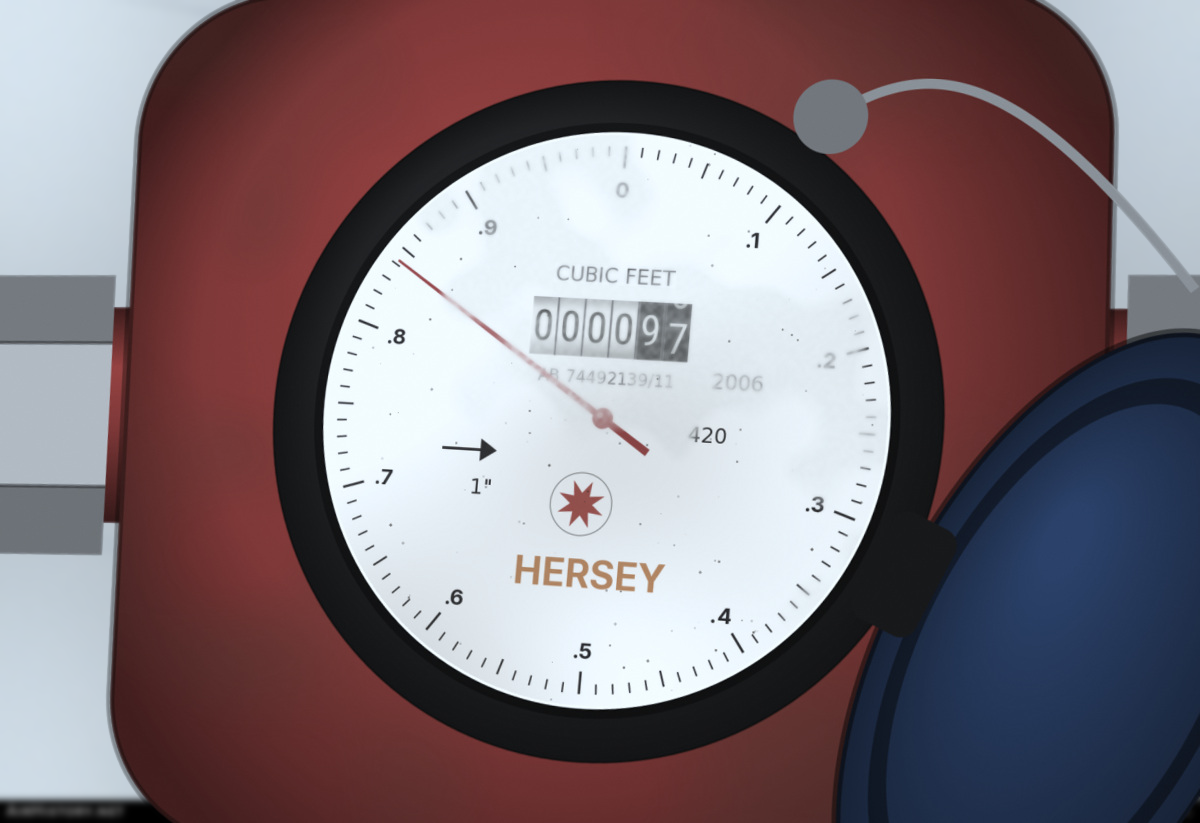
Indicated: 96.84,ft³
